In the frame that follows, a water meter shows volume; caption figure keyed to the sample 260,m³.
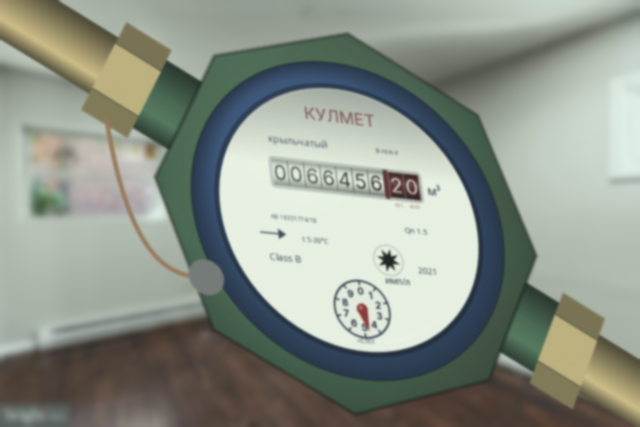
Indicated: 66456.204,m³
